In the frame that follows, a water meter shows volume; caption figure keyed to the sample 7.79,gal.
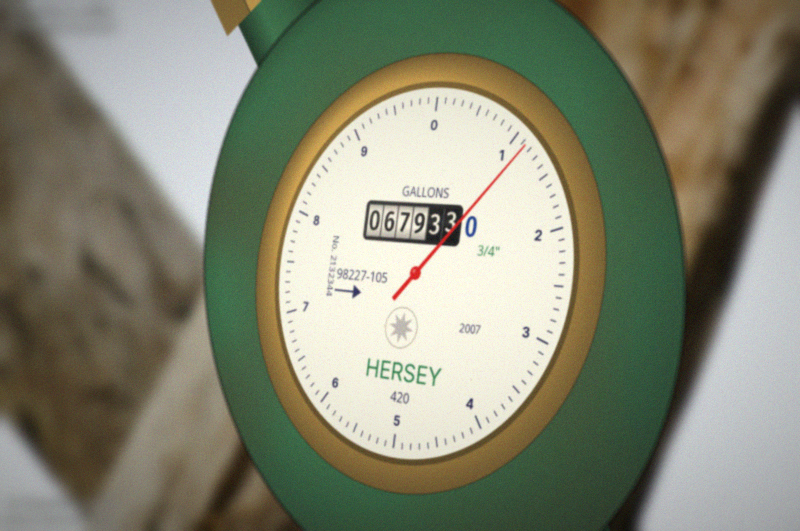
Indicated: 679331.1,gal
